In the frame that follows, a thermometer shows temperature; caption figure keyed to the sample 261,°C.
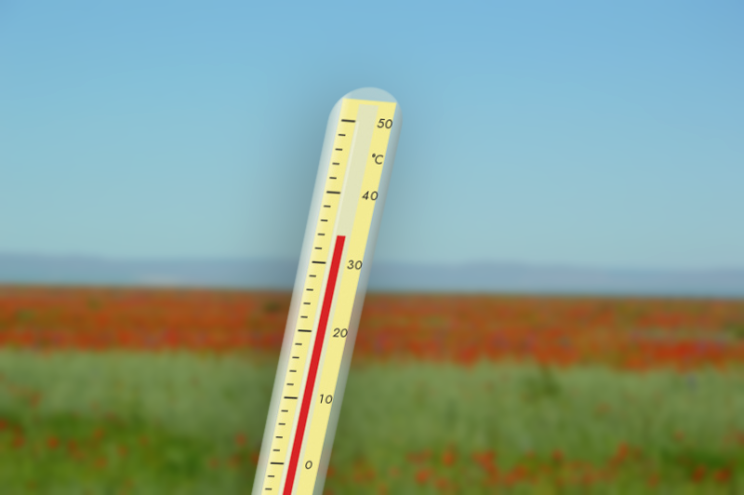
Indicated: 34,°C
